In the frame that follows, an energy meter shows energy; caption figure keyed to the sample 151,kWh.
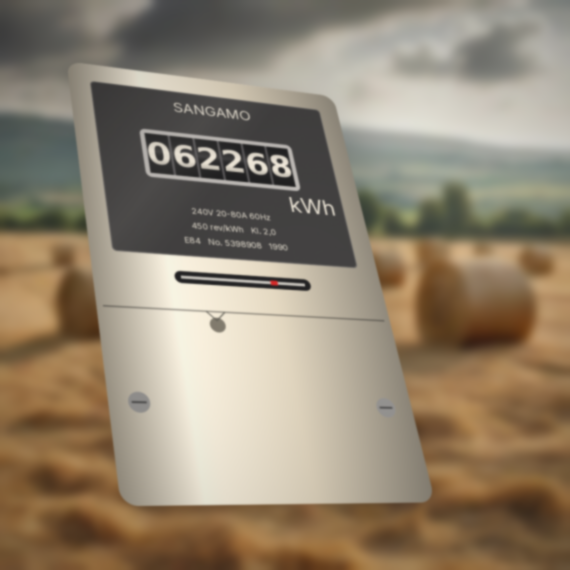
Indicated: 62268,kWh
